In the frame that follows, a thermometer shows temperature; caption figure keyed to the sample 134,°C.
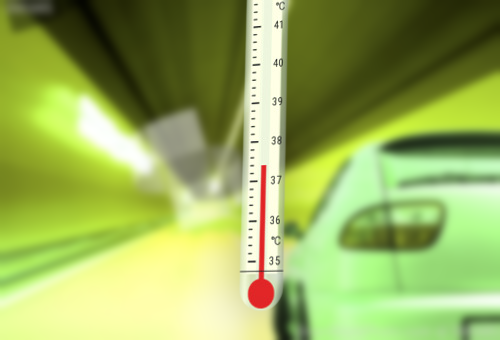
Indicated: 37.4,°C
